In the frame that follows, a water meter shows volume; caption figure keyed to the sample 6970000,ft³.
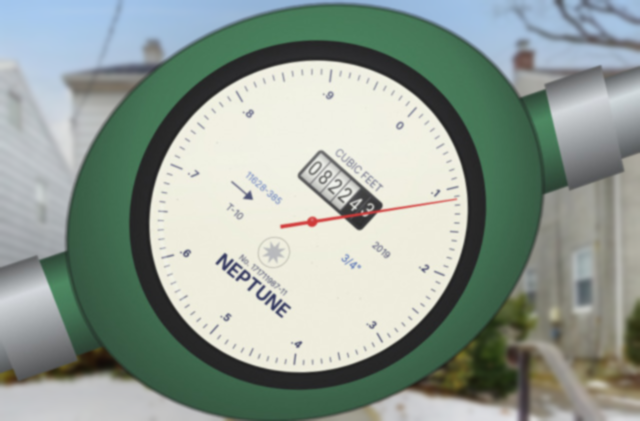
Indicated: 82243.11,ft³
